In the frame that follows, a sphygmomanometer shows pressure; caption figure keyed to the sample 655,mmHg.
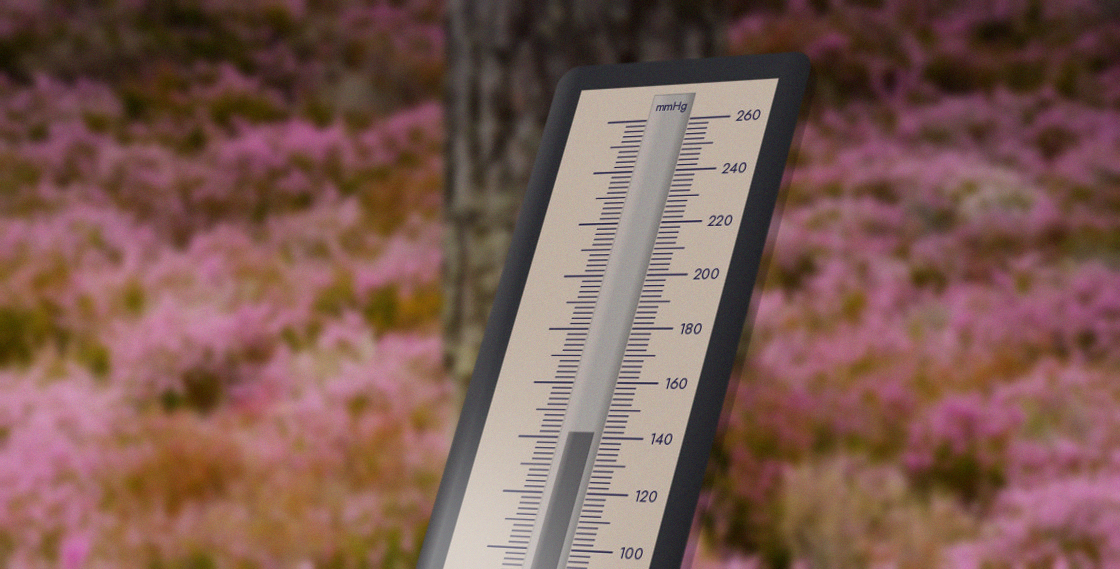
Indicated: 142,mmHg
